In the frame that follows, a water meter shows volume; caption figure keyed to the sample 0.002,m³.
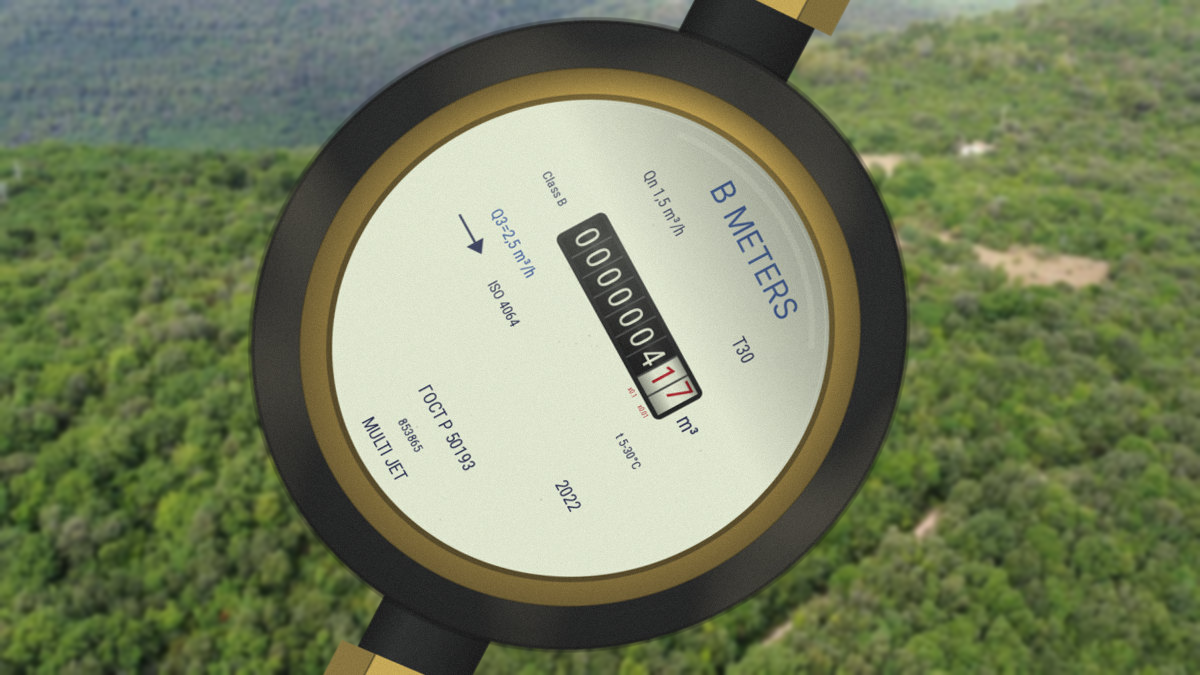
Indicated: 4.17,m³
